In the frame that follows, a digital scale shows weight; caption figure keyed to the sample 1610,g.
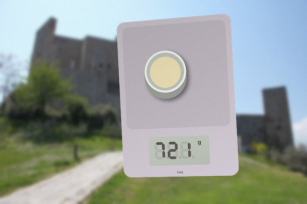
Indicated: 721,g
